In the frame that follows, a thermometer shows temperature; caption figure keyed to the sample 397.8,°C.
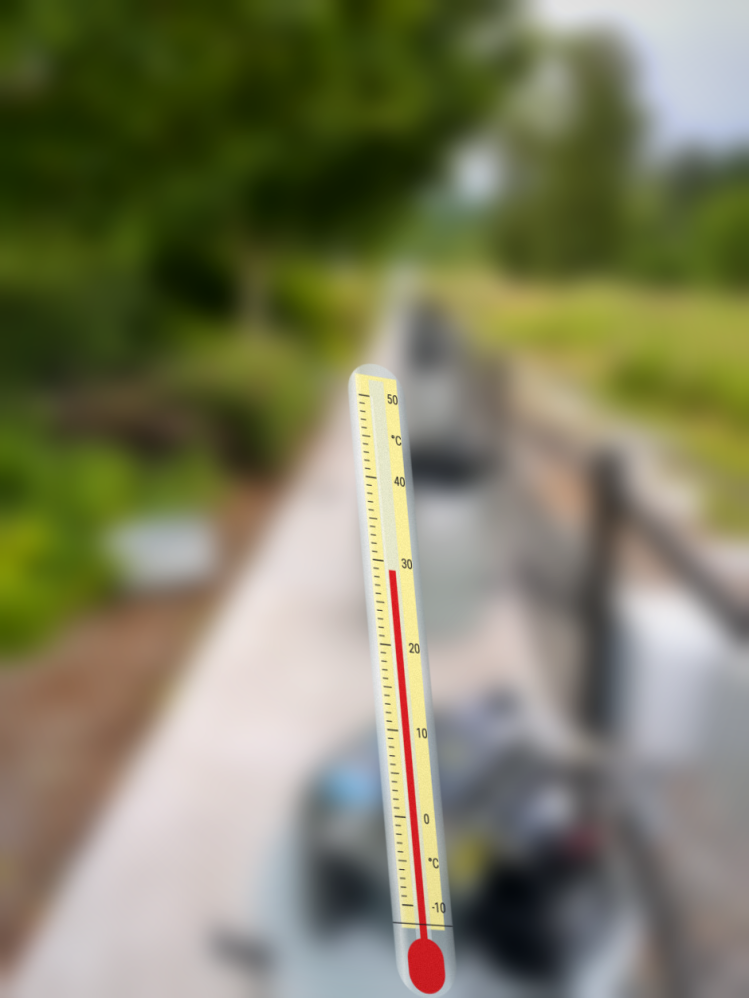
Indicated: 29,°C
